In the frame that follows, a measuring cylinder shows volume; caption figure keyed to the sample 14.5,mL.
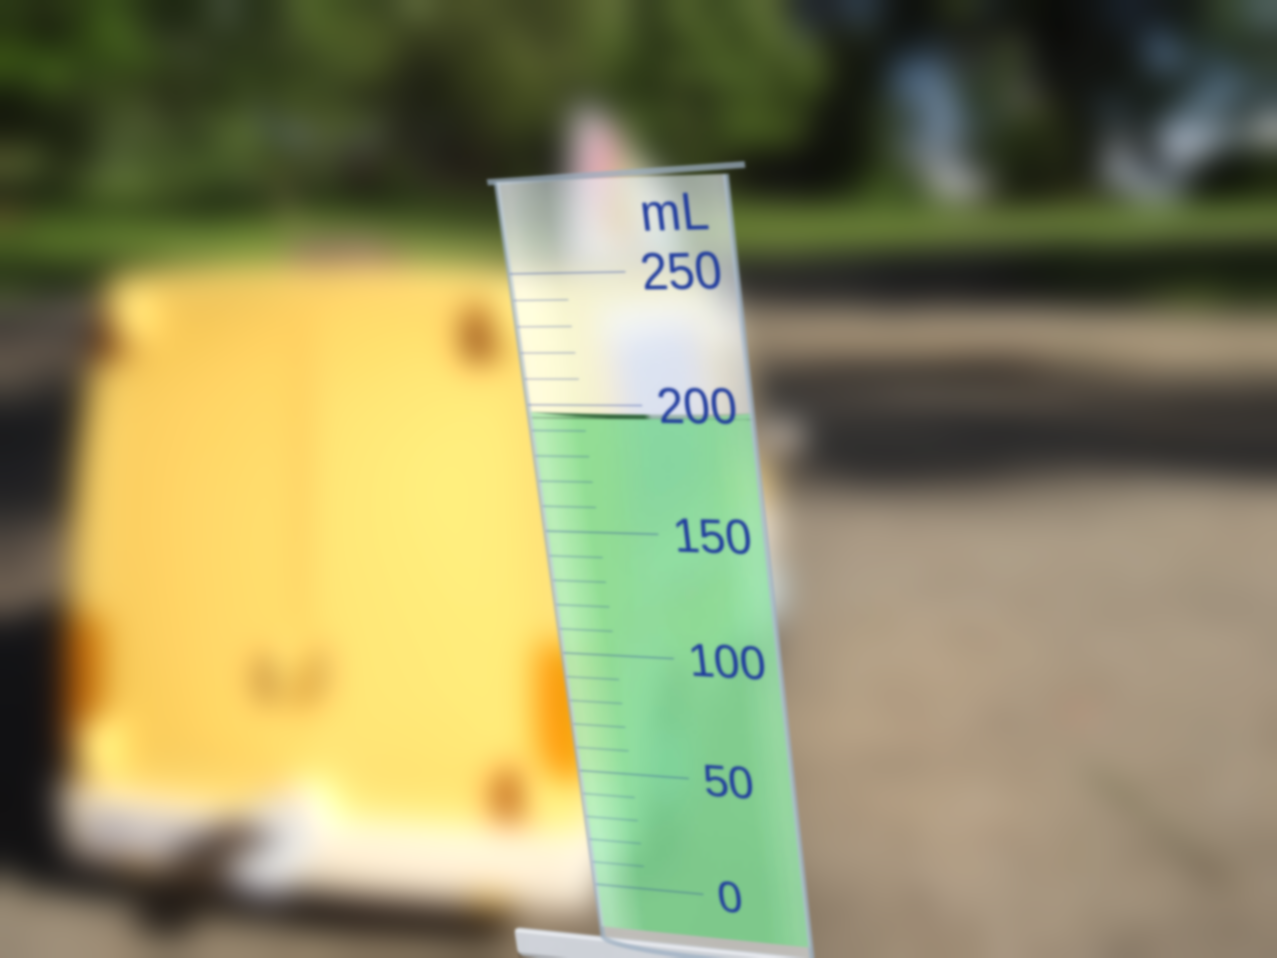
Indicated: 195,mL
